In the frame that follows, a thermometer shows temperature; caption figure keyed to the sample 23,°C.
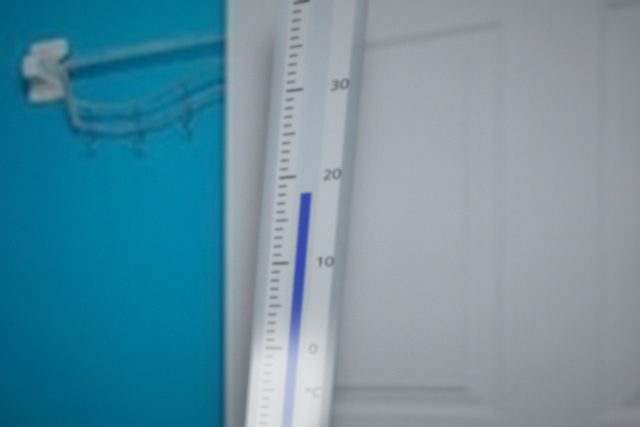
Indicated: 18,°C
